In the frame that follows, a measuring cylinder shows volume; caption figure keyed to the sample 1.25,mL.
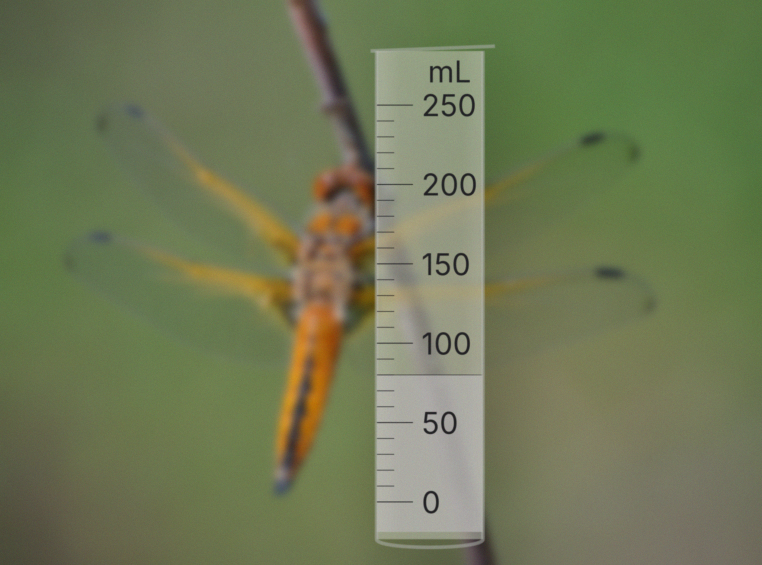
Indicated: 80,mL
